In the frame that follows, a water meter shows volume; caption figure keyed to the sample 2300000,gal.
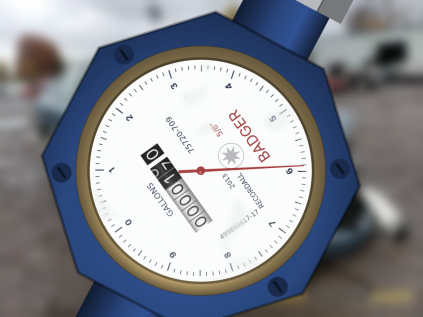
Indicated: 165.9,gal
